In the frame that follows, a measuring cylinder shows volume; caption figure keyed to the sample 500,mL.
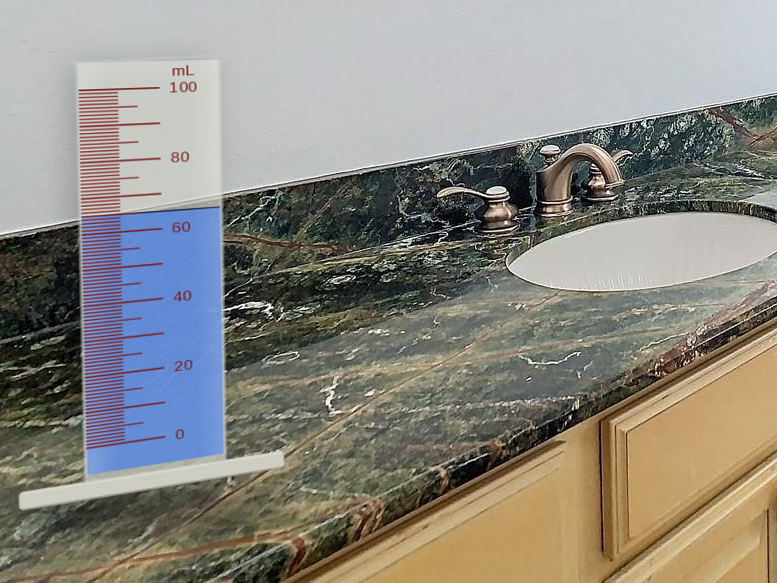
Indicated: 65,mL
